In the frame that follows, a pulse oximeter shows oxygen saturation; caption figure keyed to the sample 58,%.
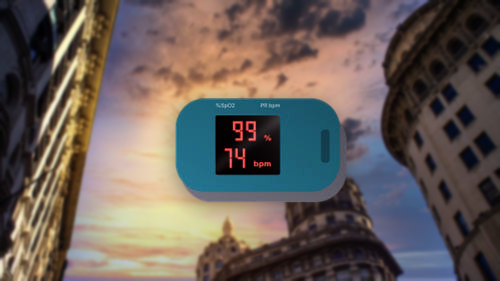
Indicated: 99,%
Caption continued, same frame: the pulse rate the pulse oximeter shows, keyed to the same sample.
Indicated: 74,bpm
